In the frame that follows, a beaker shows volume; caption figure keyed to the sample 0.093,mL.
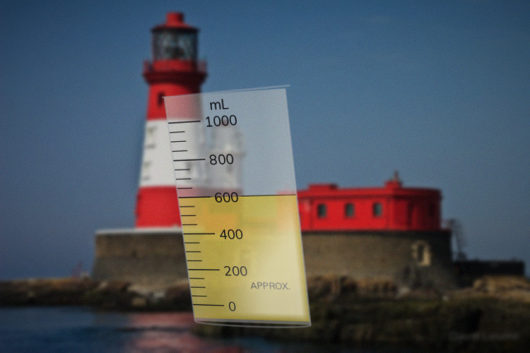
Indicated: 600,mL
